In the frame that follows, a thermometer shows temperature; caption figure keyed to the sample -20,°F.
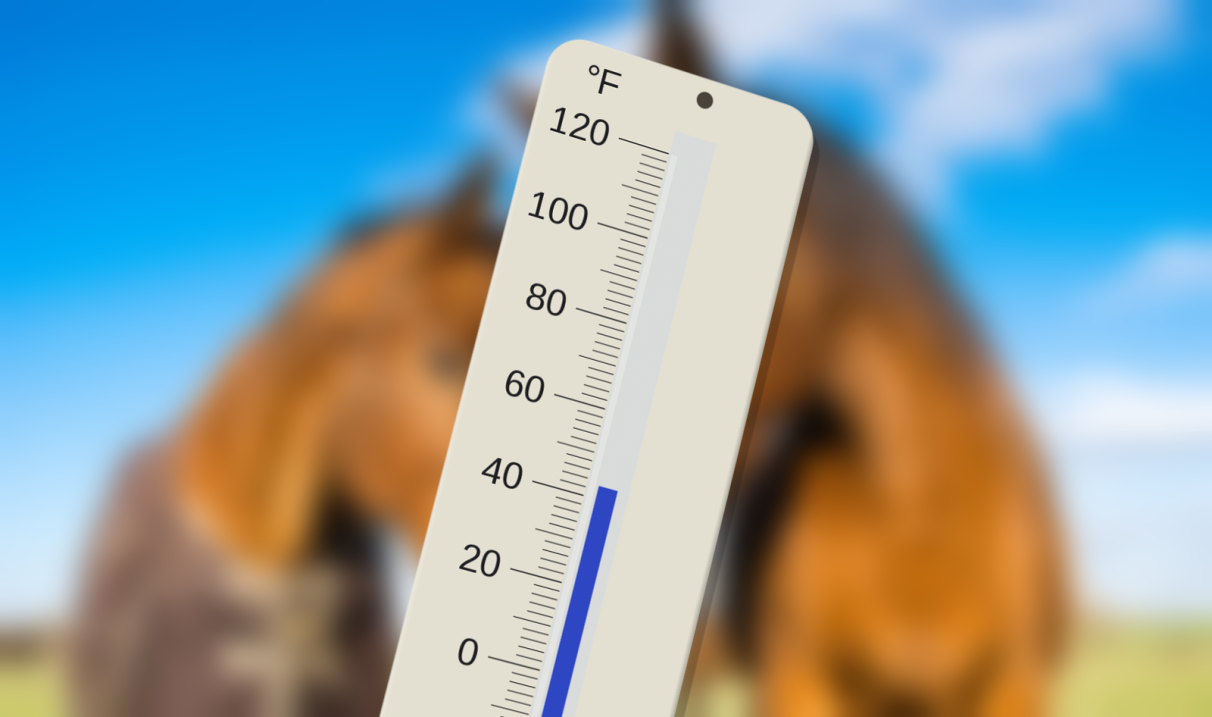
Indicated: 43,°F
